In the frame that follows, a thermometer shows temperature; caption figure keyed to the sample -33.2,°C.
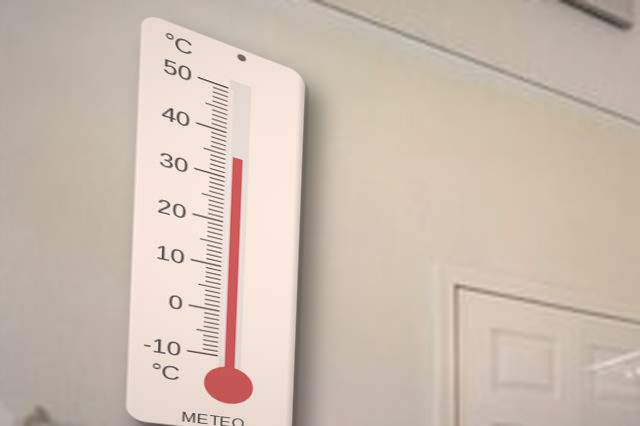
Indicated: 35,°C
